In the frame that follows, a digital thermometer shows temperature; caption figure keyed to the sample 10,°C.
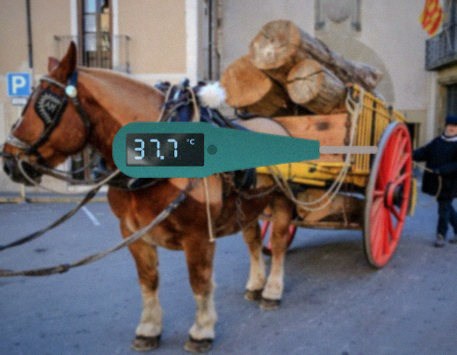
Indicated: 37.7,°C
